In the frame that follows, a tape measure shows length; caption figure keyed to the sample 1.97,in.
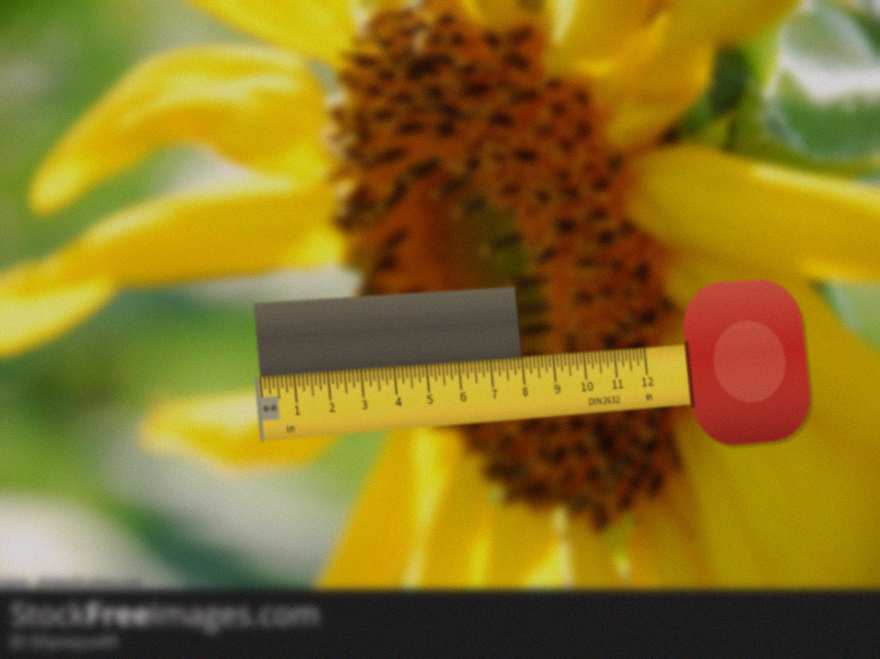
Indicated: 8,in
